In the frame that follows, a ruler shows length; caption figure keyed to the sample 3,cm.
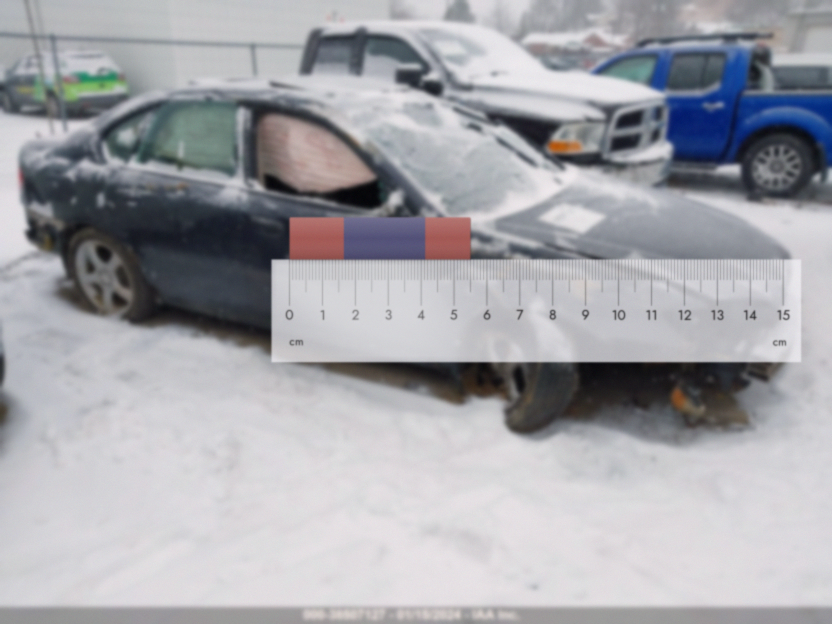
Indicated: 5.5,cm
